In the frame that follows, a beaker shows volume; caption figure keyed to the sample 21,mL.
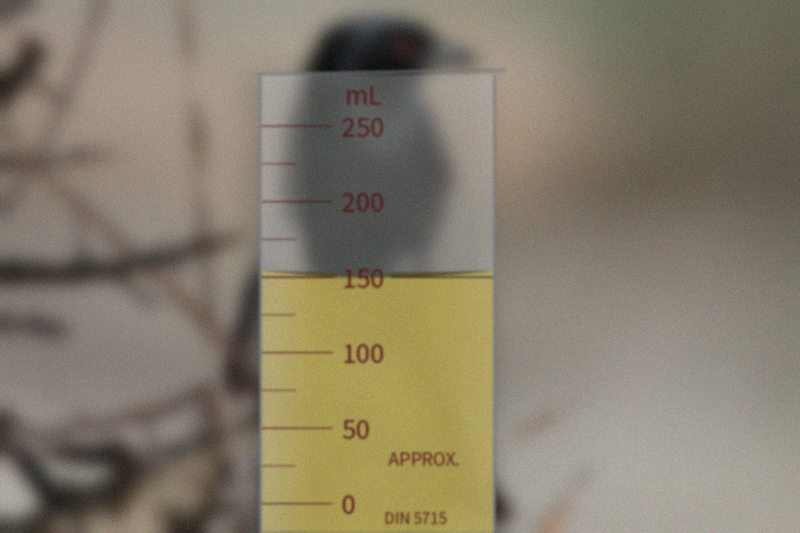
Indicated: 150,mL
